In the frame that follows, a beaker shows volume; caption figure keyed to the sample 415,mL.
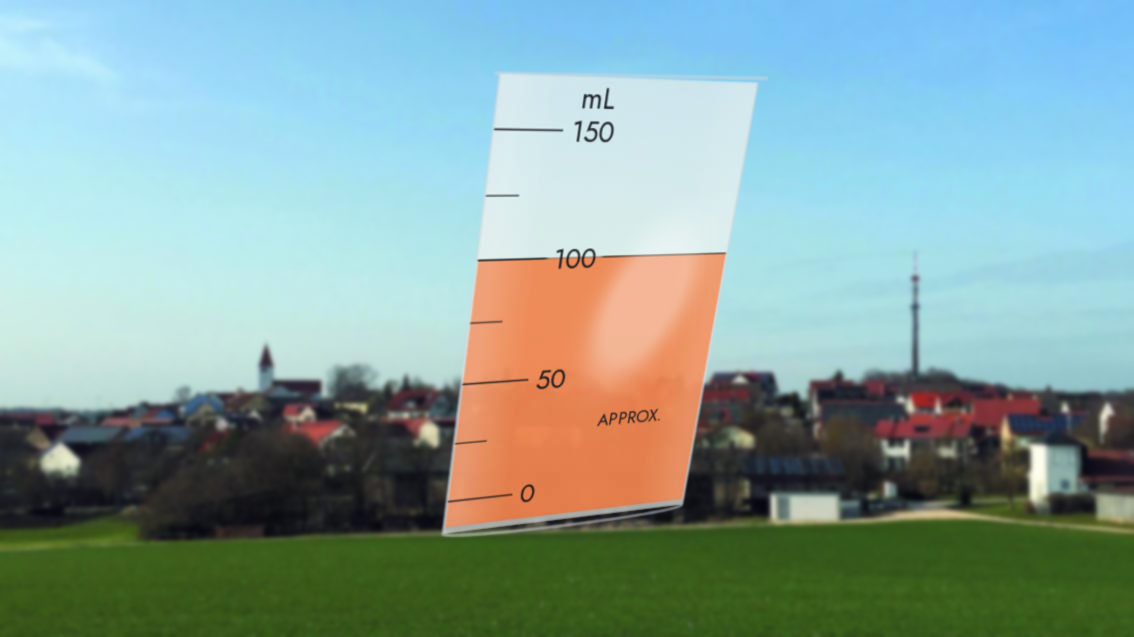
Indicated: 100,mL
